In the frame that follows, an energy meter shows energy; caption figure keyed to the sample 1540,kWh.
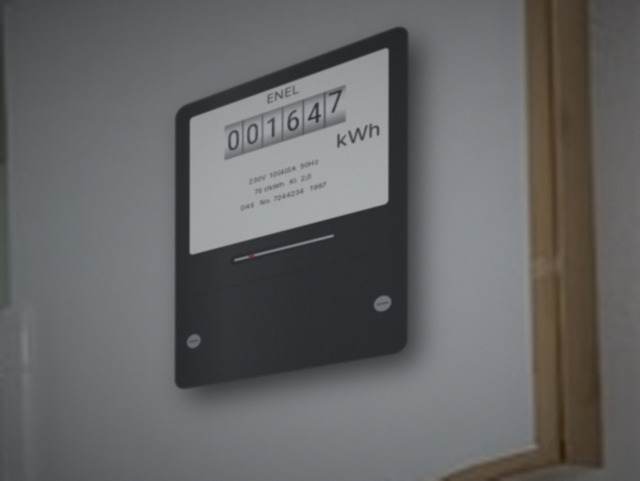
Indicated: 1647,kWh
